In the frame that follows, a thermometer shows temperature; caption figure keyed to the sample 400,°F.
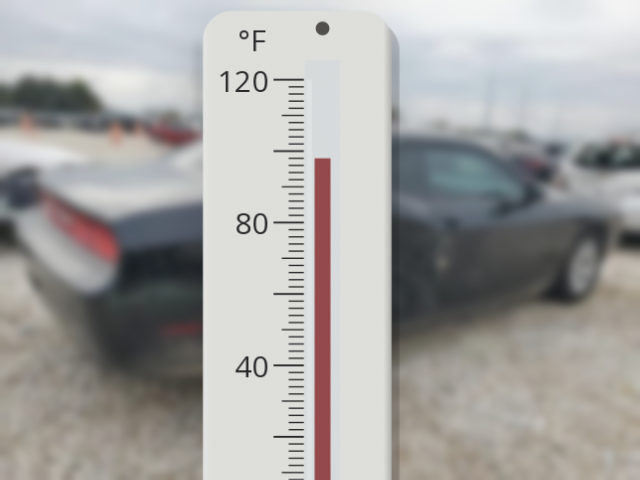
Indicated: 98,°F
